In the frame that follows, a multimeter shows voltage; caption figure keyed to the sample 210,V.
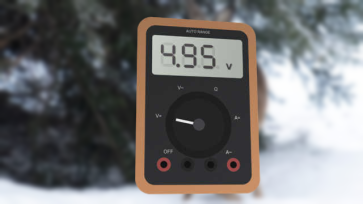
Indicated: 4.95,V
